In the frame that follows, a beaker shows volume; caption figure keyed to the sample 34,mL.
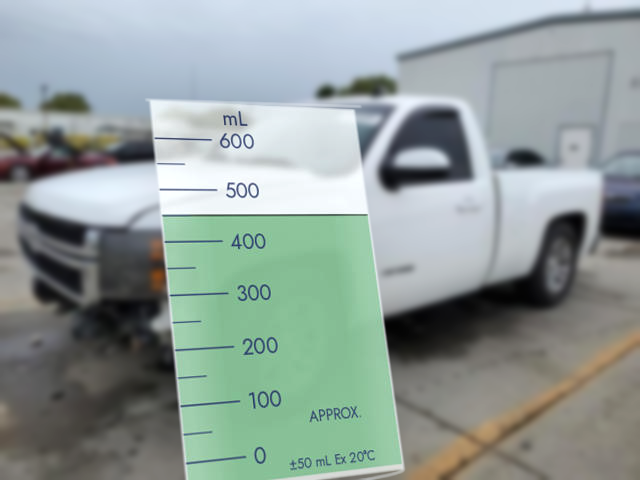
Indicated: 450,mL
